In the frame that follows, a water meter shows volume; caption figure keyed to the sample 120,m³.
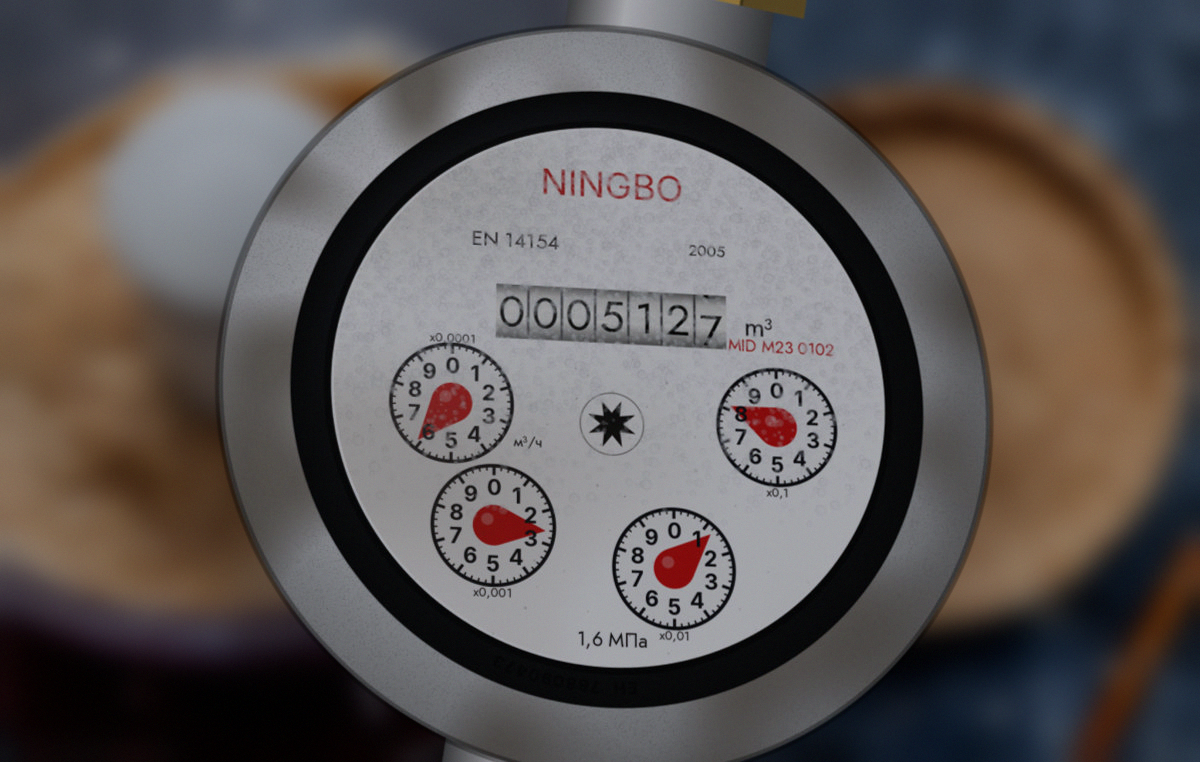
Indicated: 5126.8126,m³
